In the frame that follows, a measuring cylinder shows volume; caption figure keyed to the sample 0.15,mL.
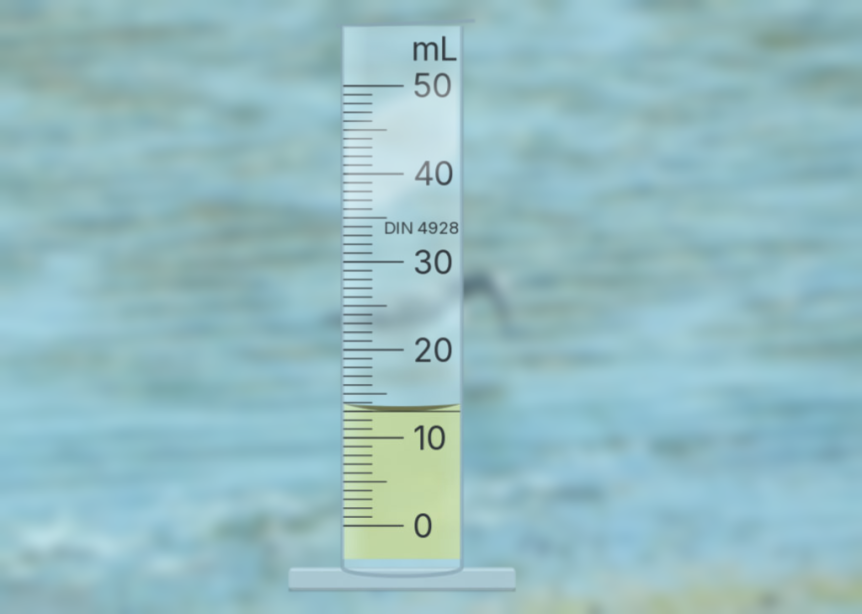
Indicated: 13,mL
